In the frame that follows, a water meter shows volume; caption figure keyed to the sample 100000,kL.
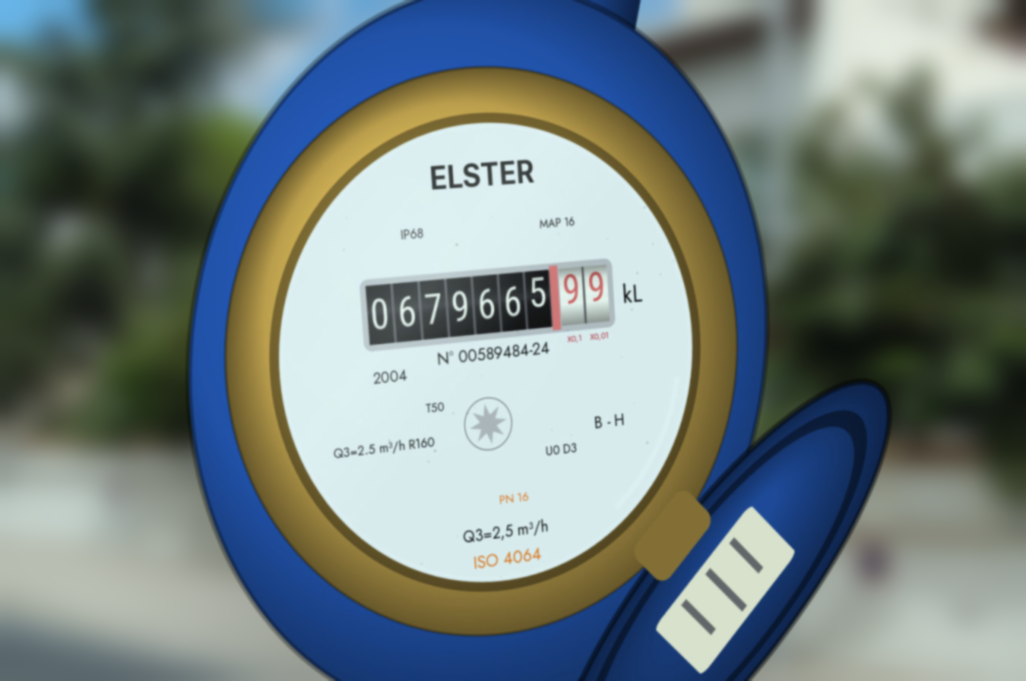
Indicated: 679665.99,kL
